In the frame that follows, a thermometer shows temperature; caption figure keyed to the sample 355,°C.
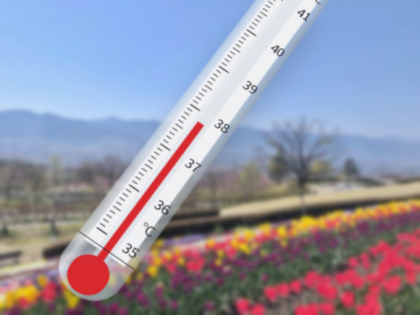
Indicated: 37.8,°C
